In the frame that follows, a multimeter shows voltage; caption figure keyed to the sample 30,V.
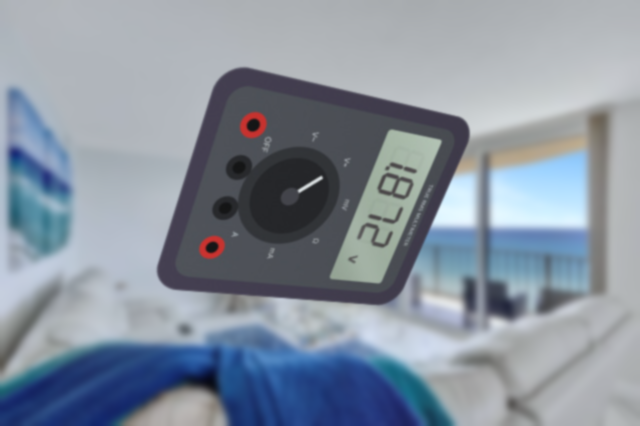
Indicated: 1.872,V
